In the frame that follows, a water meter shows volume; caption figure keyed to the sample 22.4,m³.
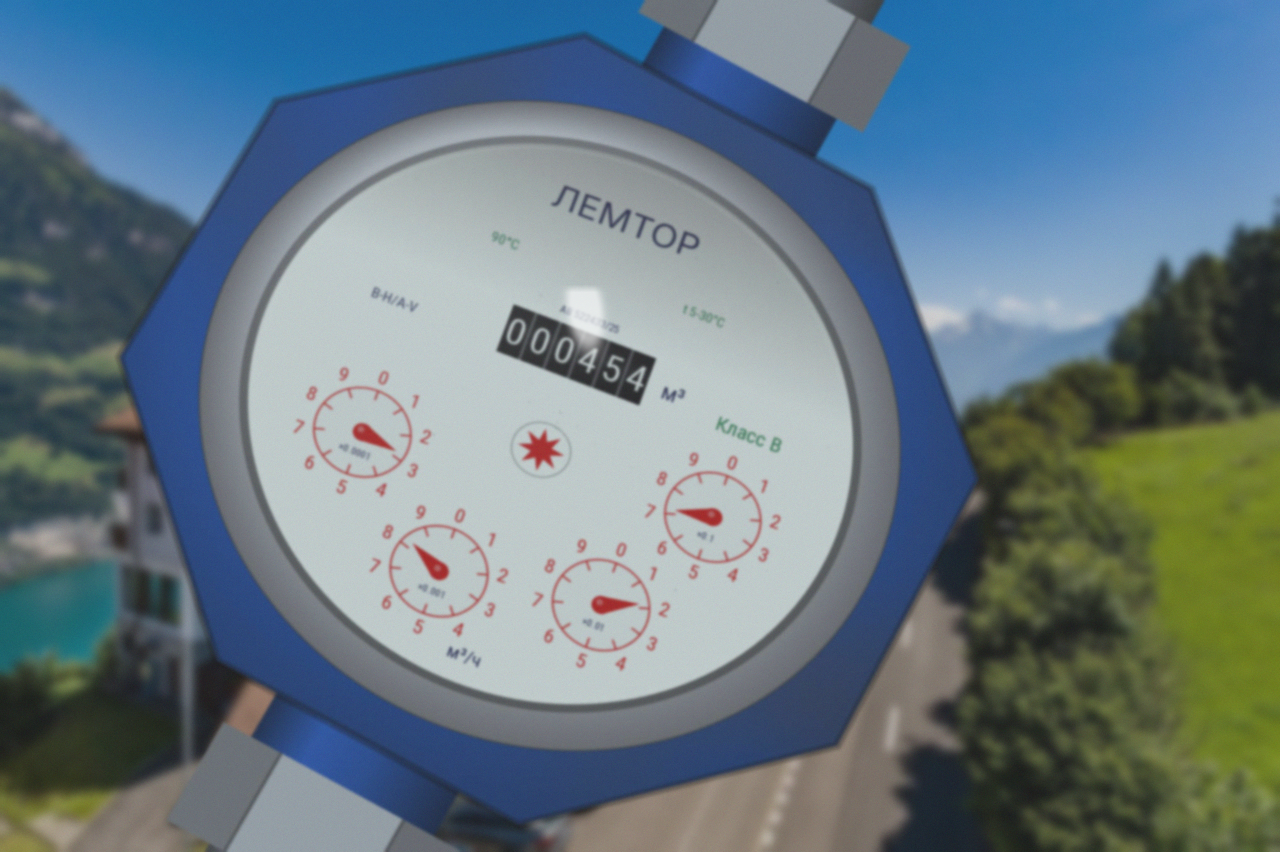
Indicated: 454.7182,m³
